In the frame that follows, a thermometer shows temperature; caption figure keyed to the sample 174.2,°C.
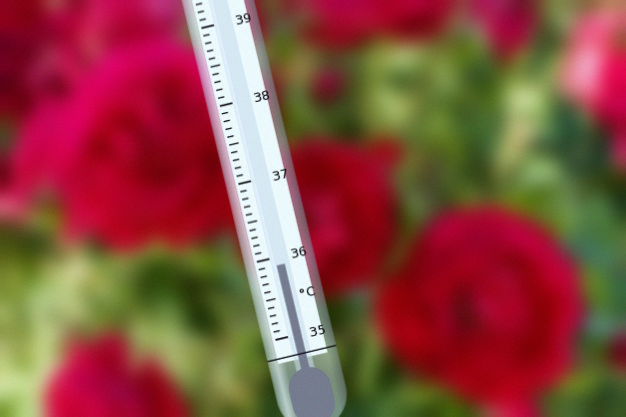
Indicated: 35.9,°C
